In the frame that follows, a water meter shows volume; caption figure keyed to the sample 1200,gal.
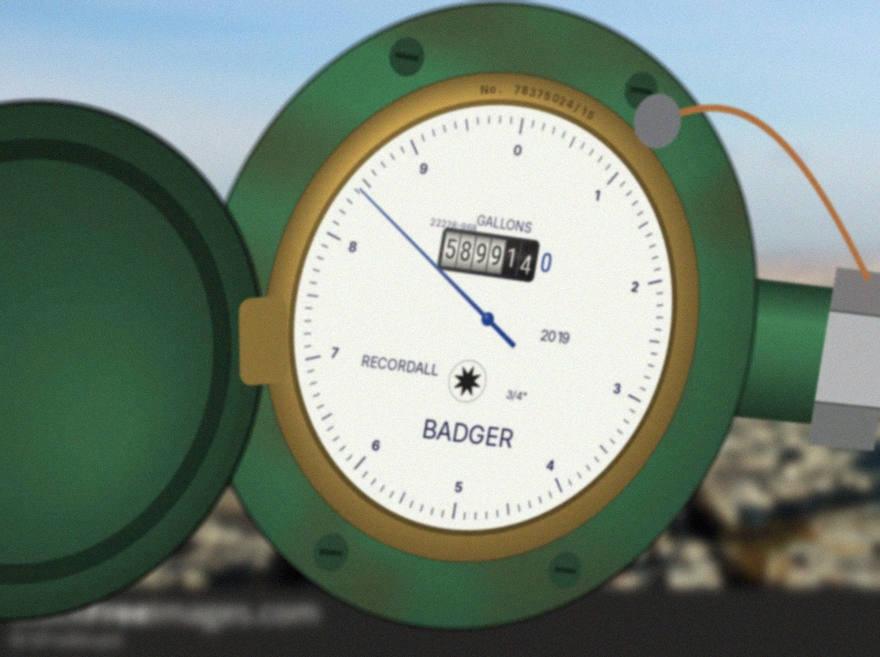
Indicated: 5899138.4,gal
